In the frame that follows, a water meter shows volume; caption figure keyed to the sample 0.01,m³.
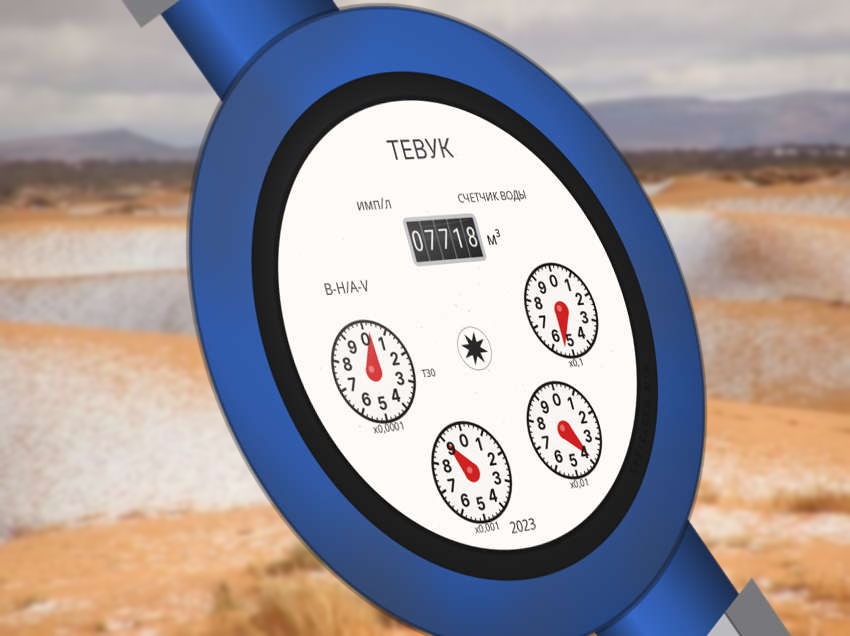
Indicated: 7718.5390,m³
